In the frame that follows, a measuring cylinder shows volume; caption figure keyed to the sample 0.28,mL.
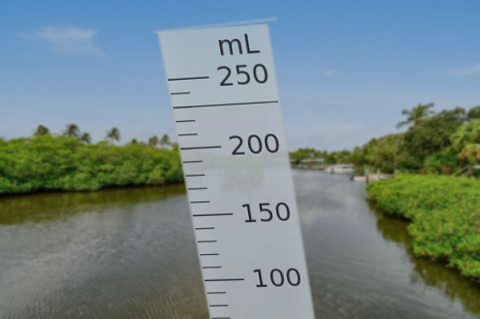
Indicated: 230,mL
